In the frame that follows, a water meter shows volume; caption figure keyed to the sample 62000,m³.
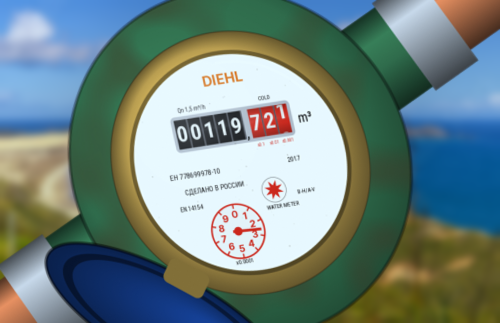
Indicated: 119.7212,m³
